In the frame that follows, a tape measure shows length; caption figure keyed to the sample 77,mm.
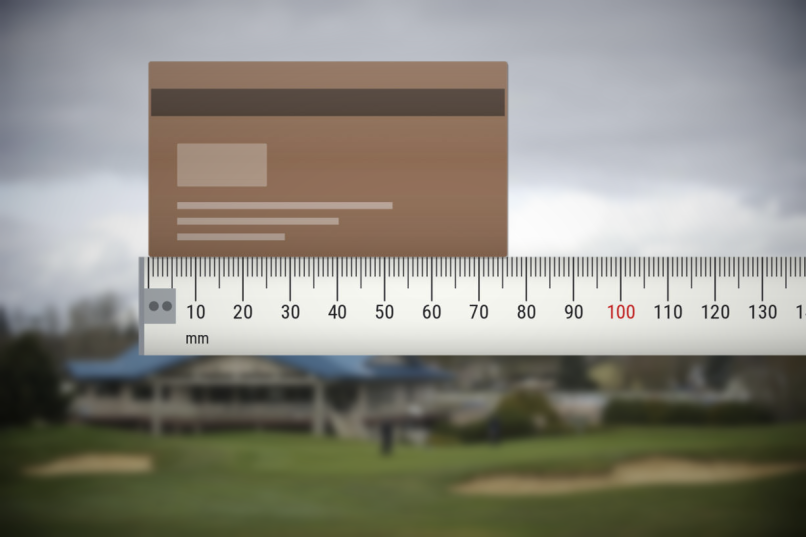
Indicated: 76,mm
